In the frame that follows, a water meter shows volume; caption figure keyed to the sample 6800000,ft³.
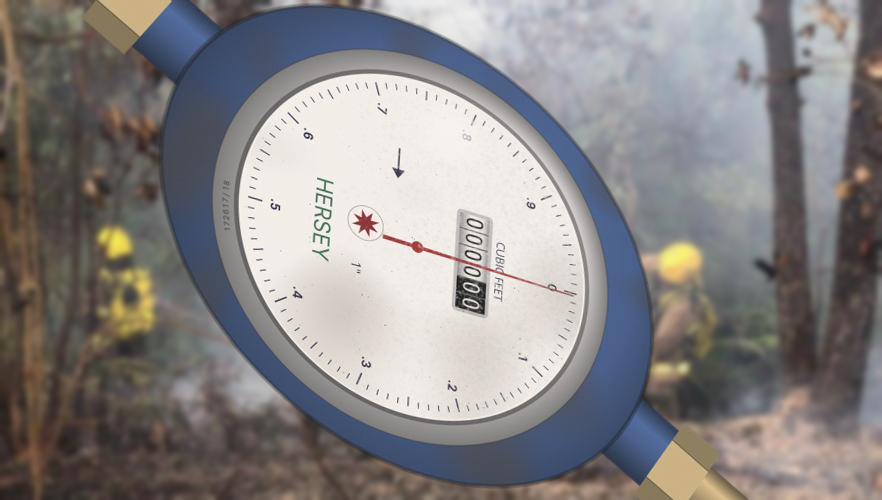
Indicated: 0.00,ft³
